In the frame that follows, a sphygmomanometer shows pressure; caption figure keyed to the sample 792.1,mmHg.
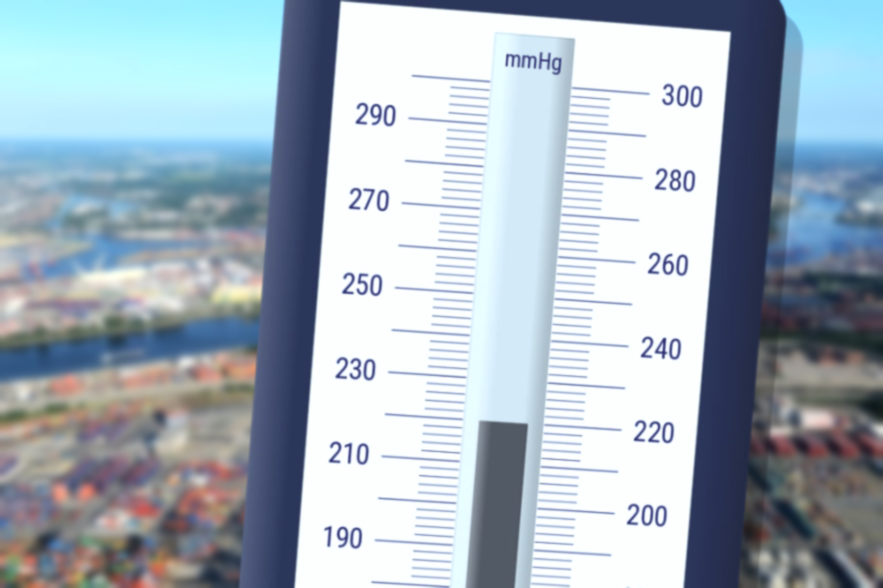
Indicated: 220,mmHg
